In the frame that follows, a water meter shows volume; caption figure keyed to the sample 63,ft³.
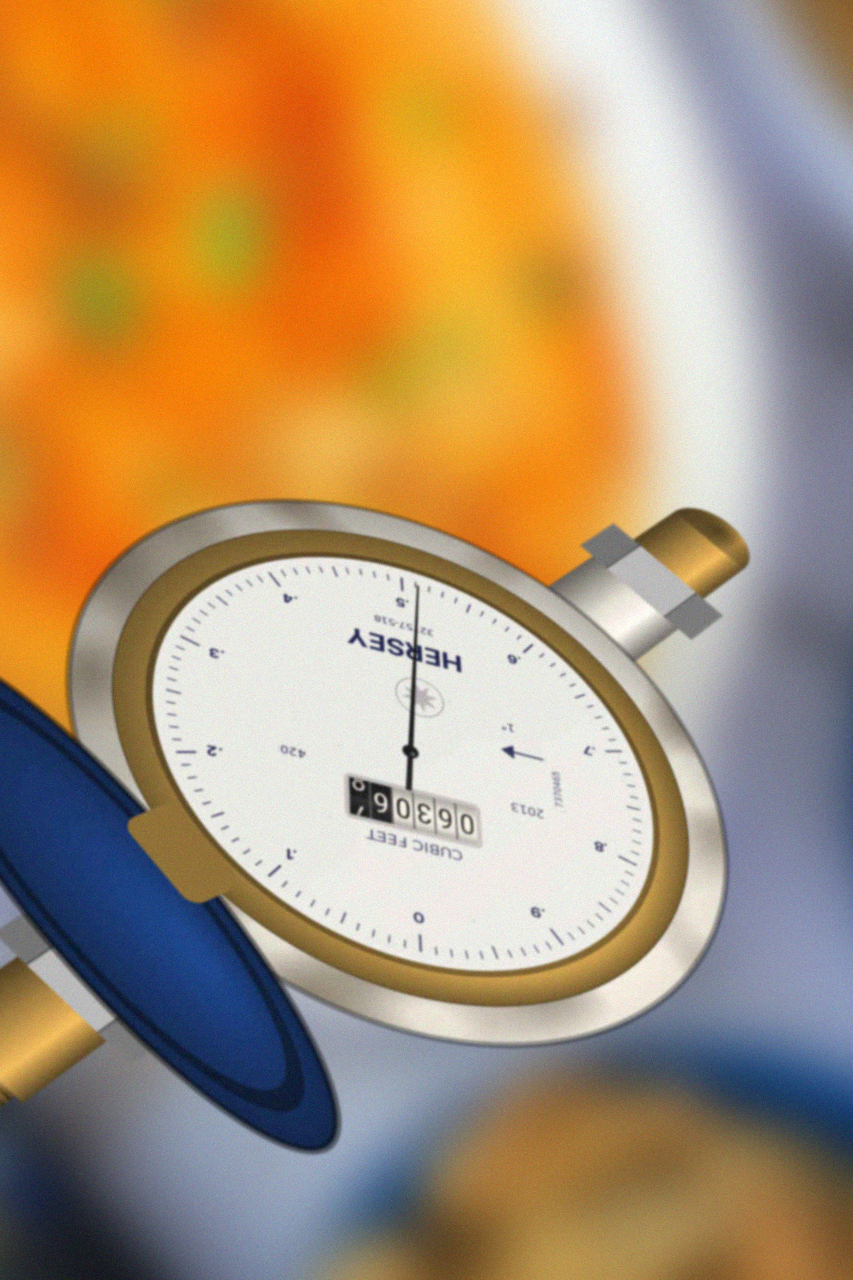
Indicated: 63067.51,ft³
